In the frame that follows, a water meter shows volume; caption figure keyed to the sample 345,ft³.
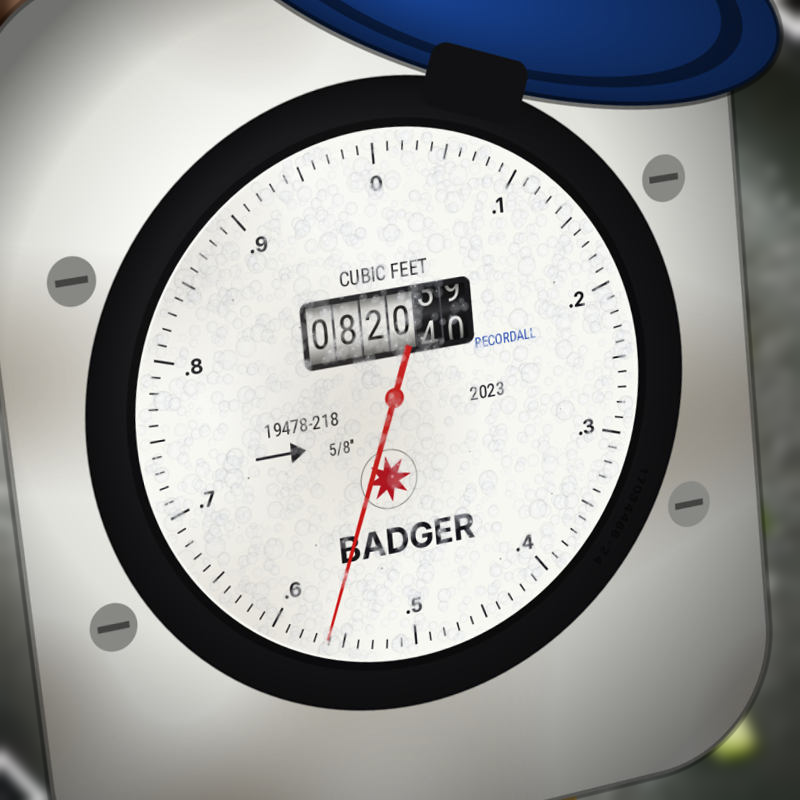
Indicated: 82039.56,ft³
